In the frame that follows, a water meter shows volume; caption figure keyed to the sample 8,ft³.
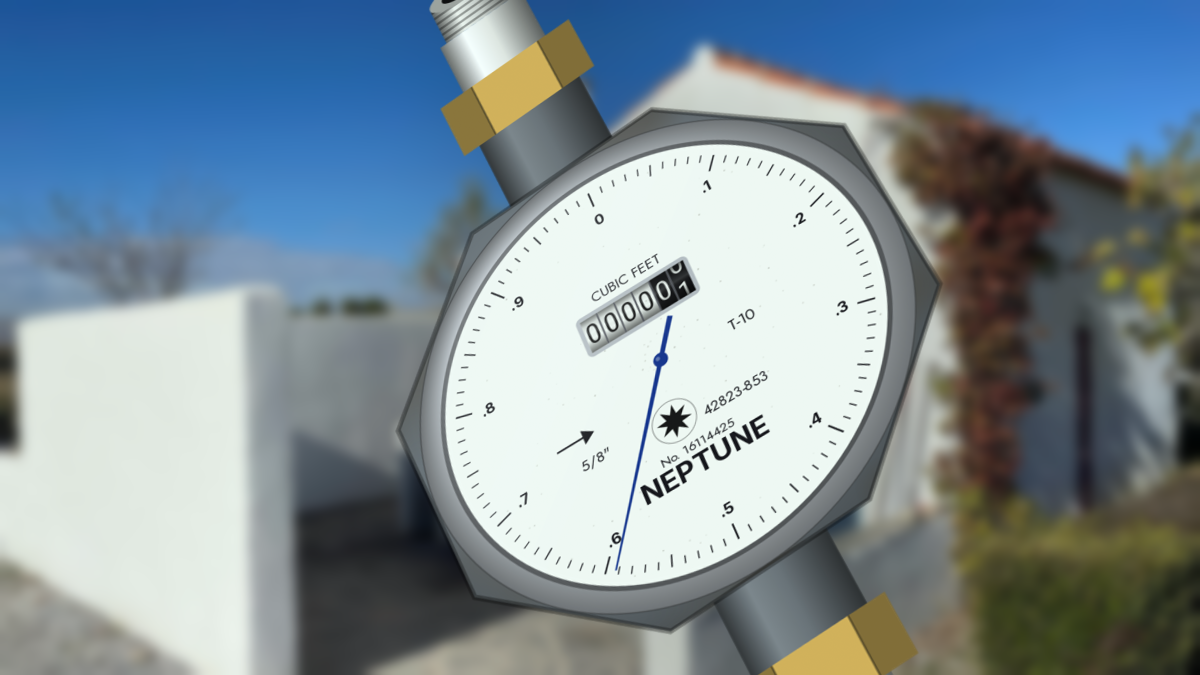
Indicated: 0.59,ft³
